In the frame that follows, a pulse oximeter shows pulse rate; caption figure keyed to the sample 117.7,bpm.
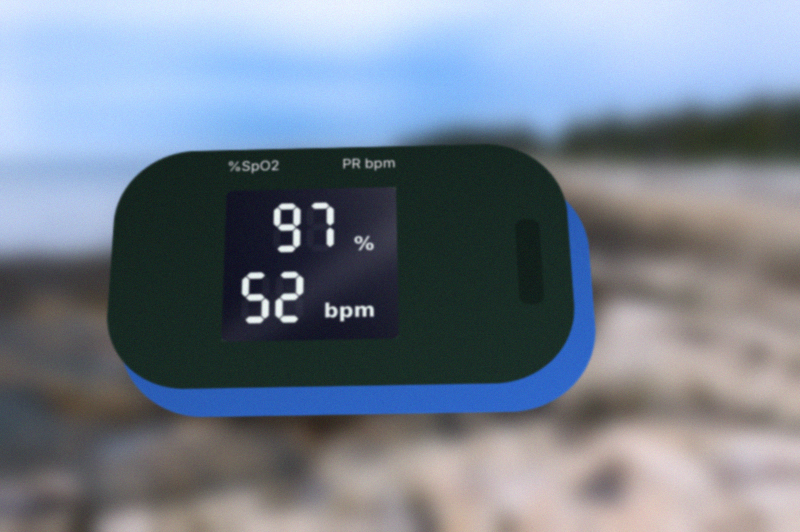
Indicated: 52,bpm
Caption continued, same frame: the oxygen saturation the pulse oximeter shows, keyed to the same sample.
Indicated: 97,%
